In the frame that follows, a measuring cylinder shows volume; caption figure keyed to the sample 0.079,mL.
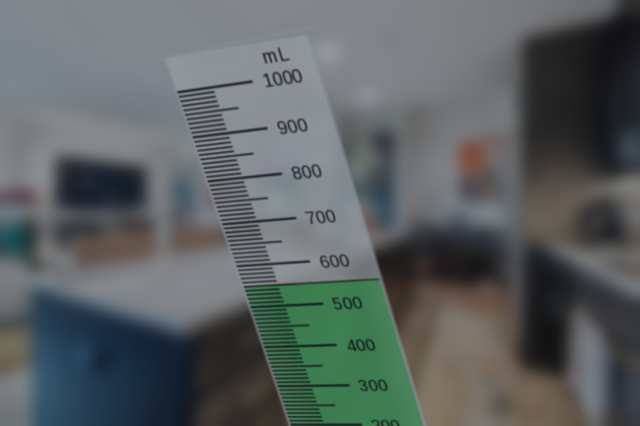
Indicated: 550,mL
